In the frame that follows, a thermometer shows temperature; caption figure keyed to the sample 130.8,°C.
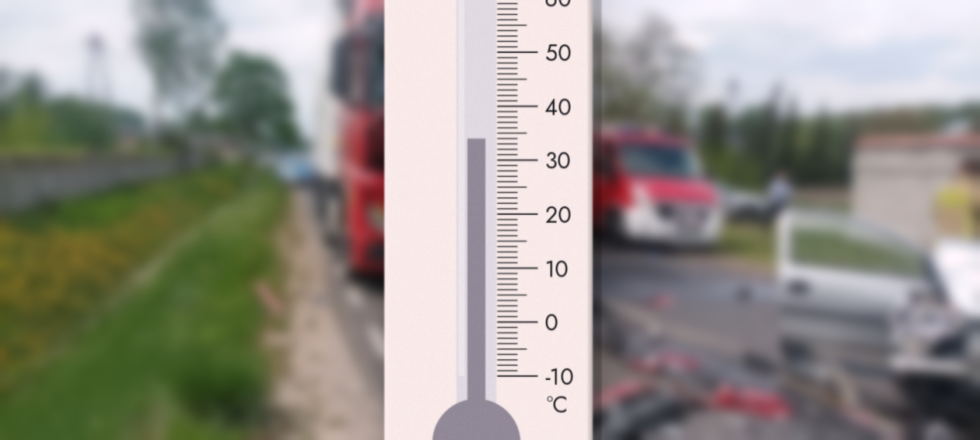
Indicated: 34,°C
